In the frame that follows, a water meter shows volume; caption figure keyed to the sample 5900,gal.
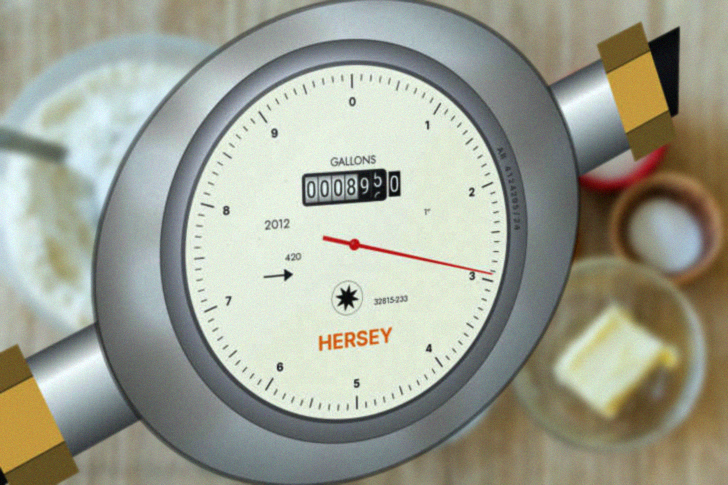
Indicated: 8952.9,gal
